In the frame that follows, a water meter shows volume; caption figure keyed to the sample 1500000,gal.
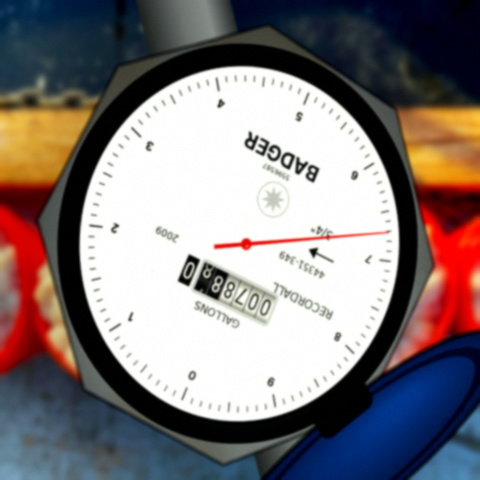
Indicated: 78876.7,gal
